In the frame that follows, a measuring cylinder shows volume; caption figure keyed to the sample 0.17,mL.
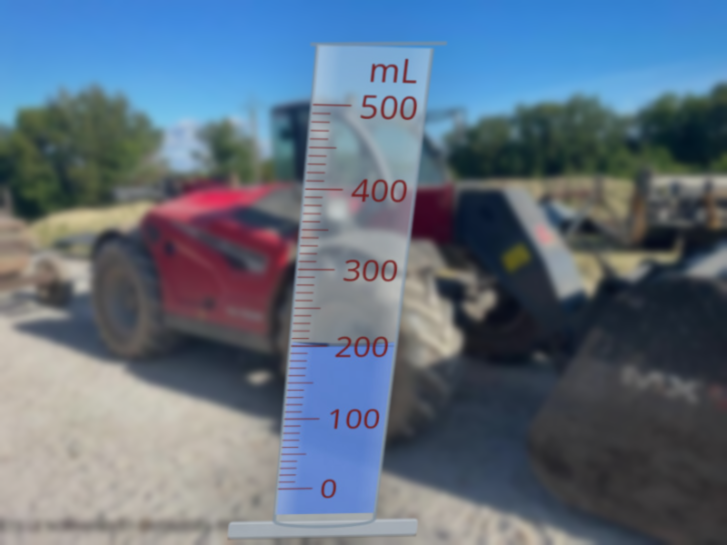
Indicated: 200,mL
